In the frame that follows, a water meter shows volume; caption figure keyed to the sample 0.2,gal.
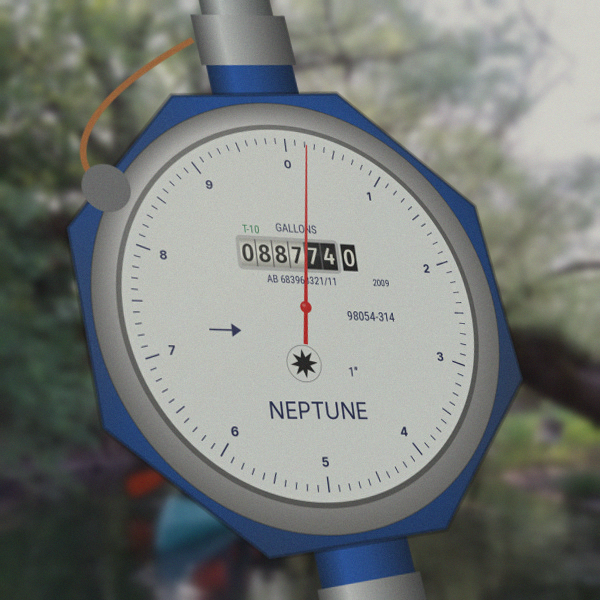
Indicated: 887740.2,gal
